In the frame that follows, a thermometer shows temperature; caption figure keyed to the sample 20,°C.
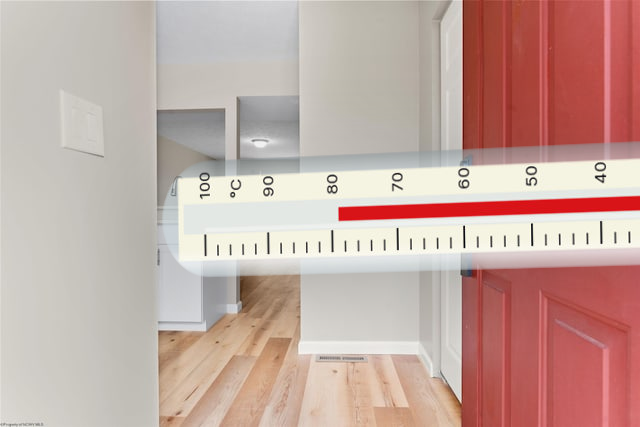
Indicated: 79,°C
